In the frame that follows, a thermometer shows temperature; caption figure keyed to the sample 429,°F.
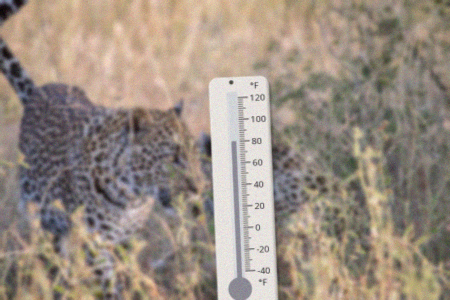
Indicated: 80,°F
